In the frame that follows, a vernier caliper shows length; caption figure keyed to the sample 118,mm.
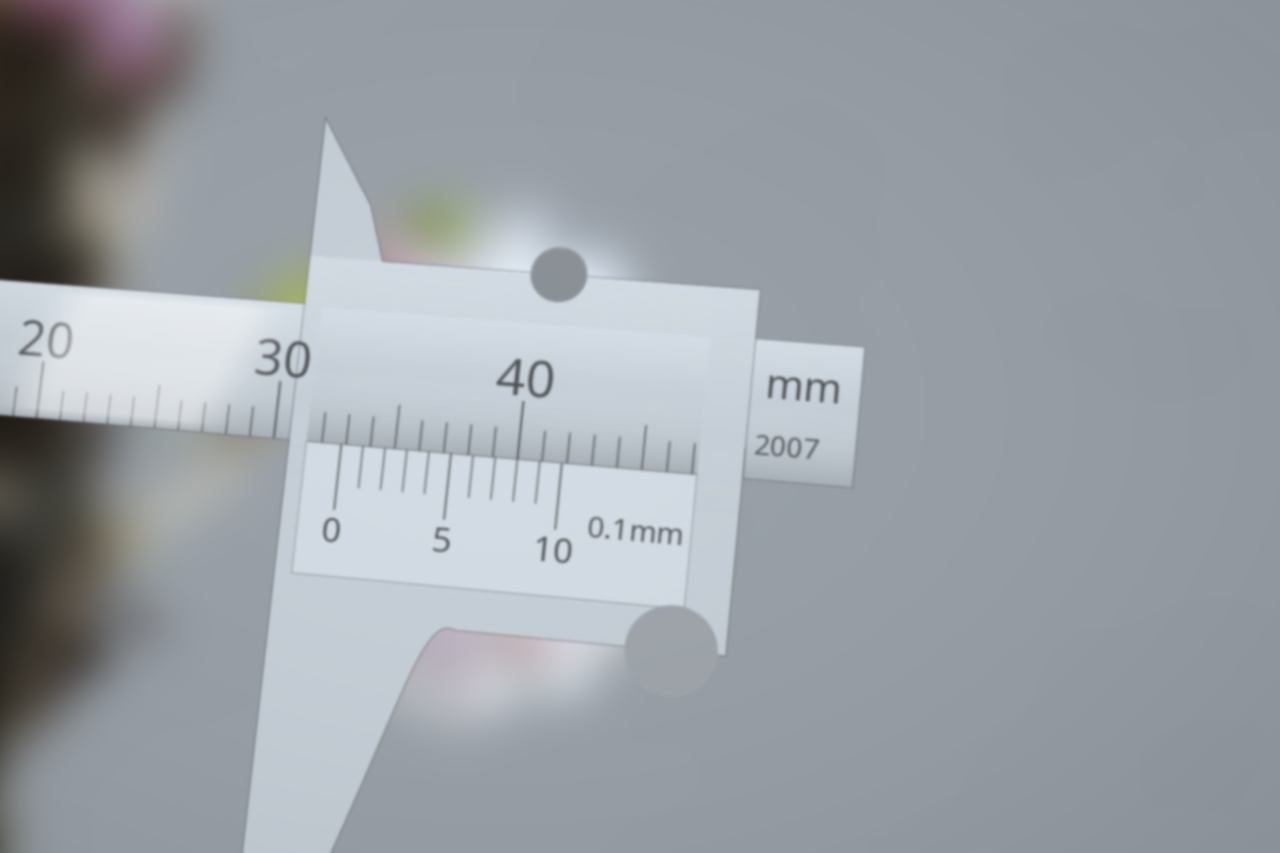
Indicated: 32.8,mm
